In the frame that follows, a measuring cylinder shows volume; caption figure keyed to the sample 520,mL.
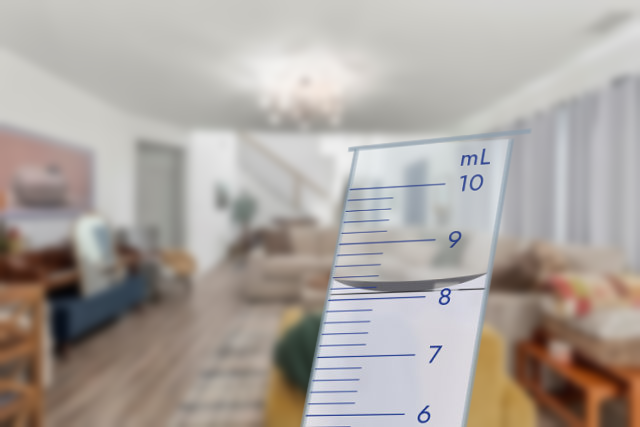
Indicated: 8.1,mL
